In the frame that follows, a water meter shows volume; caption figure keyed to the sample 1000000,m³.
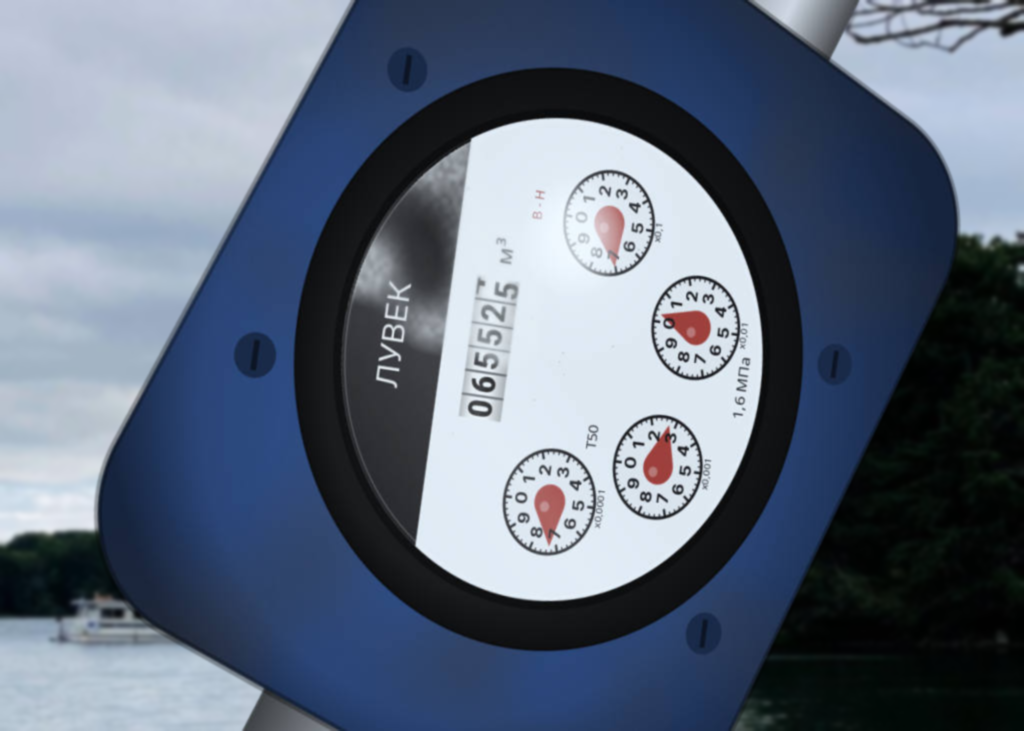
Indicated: 65524.7027,m³
